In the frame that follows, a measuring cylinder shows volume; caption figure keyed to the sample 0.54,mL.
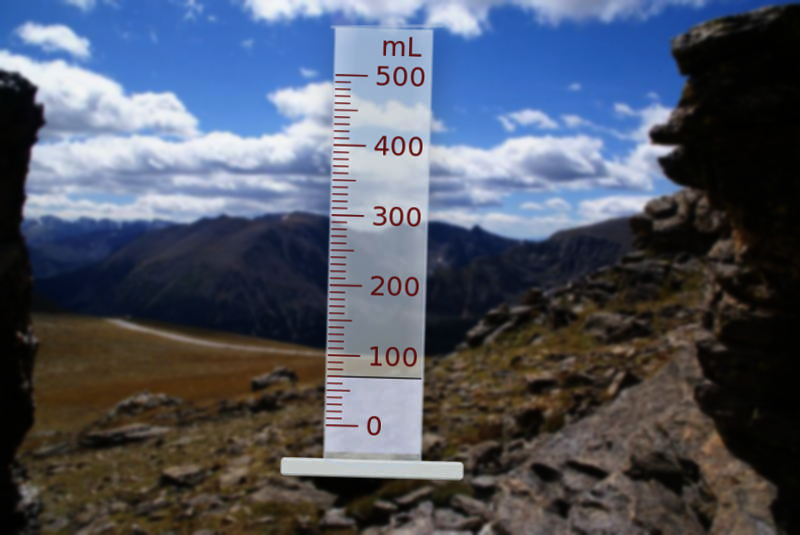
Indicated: 70,mL
